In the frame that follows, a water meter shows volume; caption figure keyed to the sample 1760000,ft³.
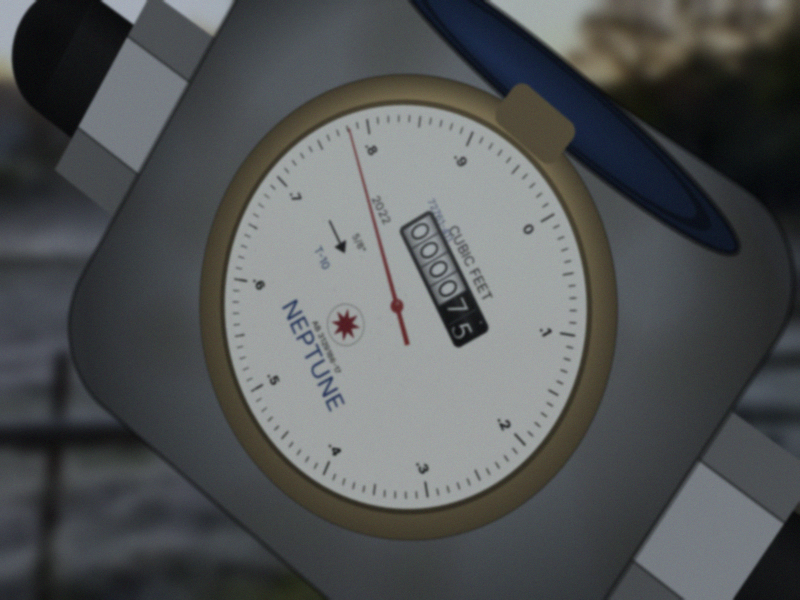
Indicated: 74.78,ft³
